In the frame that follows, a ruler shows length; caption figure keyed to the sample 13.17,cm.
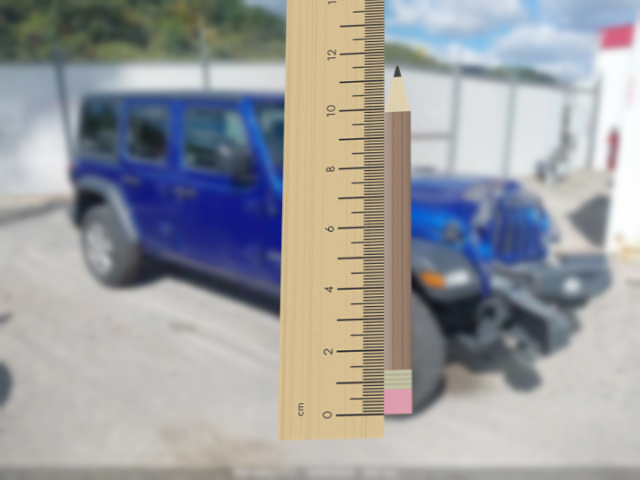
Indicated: 11.5,cm
